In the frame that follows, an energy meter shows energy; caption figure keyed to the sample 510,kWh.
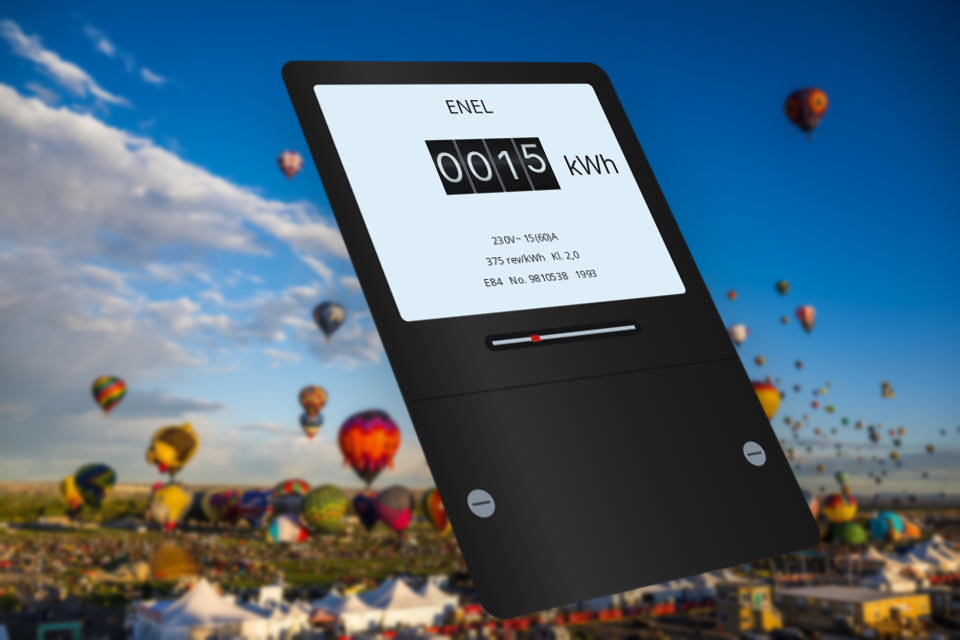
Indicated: 15,kWh
